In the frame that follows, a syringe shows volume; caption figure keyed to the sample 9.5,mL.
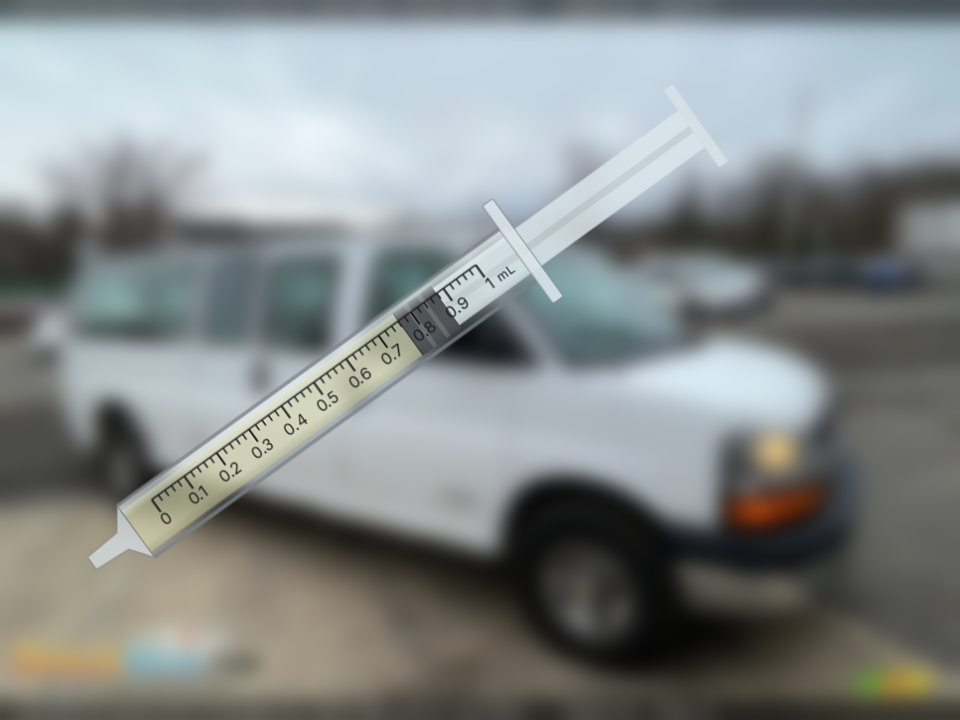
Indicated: 0.76,mL
